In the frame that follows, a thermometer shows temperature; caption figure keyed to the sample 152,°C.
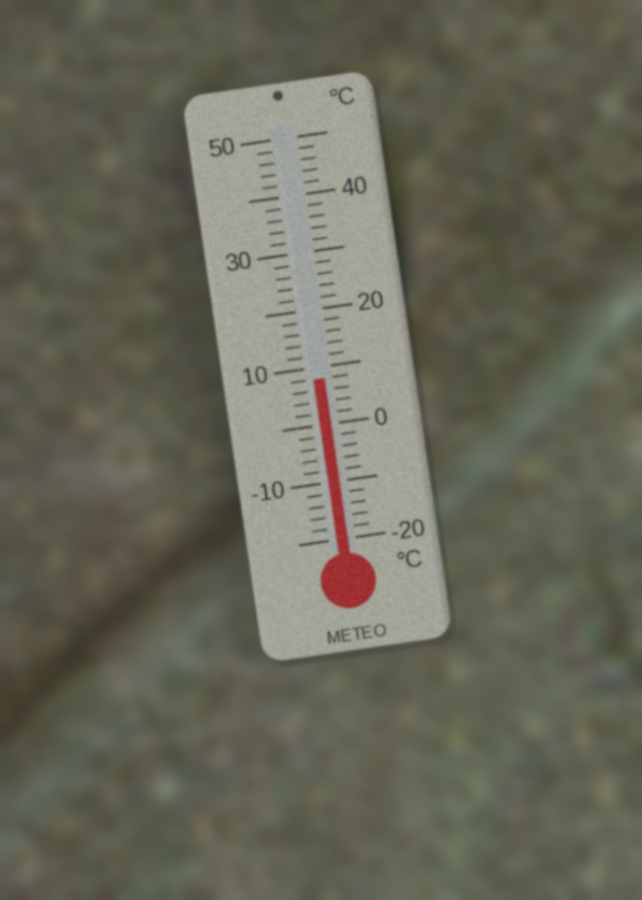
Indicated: 8,°C
